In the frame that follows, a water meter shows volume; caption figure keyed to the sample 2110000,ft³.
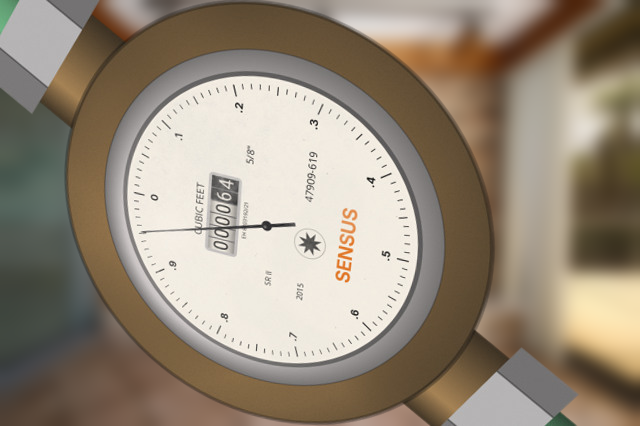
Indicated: 63.95,ft³
